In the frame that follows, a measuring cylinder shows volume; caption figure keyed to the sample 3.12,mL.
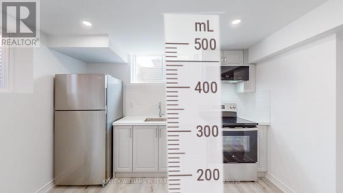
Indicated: 460,mL
